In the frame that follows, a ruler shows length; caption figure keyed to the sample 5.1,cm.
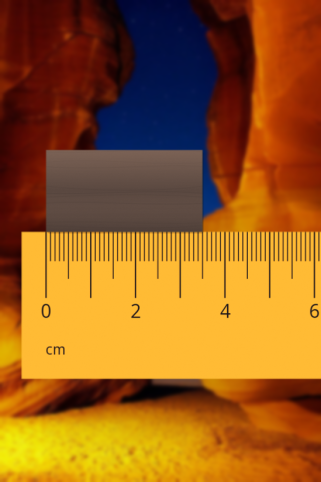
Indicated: 3.5,cm
